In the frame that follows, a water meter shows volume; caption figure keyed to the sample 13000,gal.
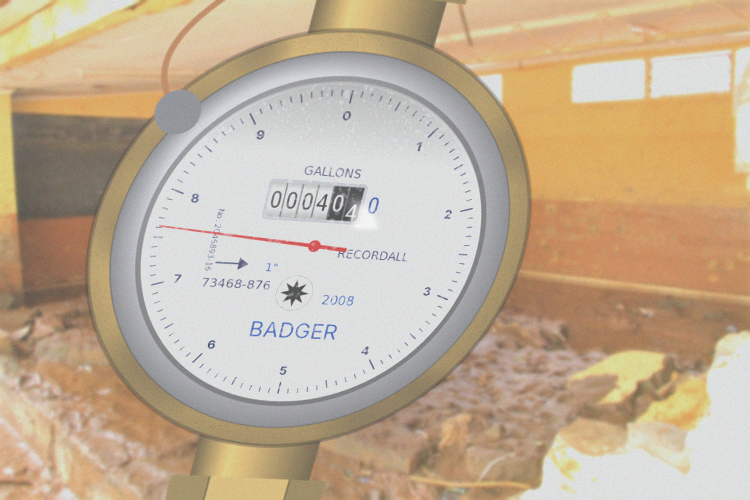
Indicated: 4037.6,gal
